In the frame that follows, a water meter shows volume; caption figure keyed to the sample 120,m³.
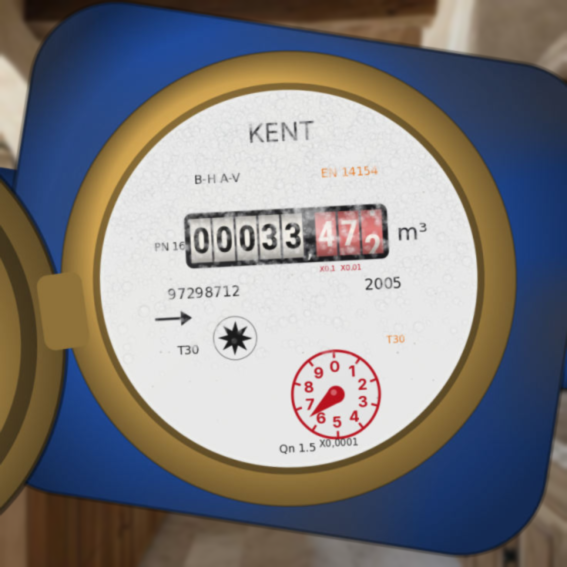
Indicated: 33.4716,m³
